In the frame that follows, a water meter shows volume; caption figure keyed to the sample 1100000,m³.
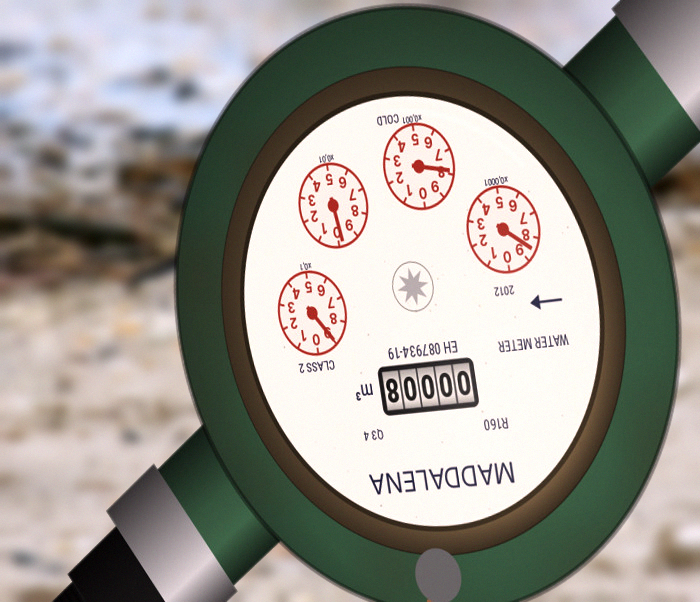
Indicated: 8.8978,m³
